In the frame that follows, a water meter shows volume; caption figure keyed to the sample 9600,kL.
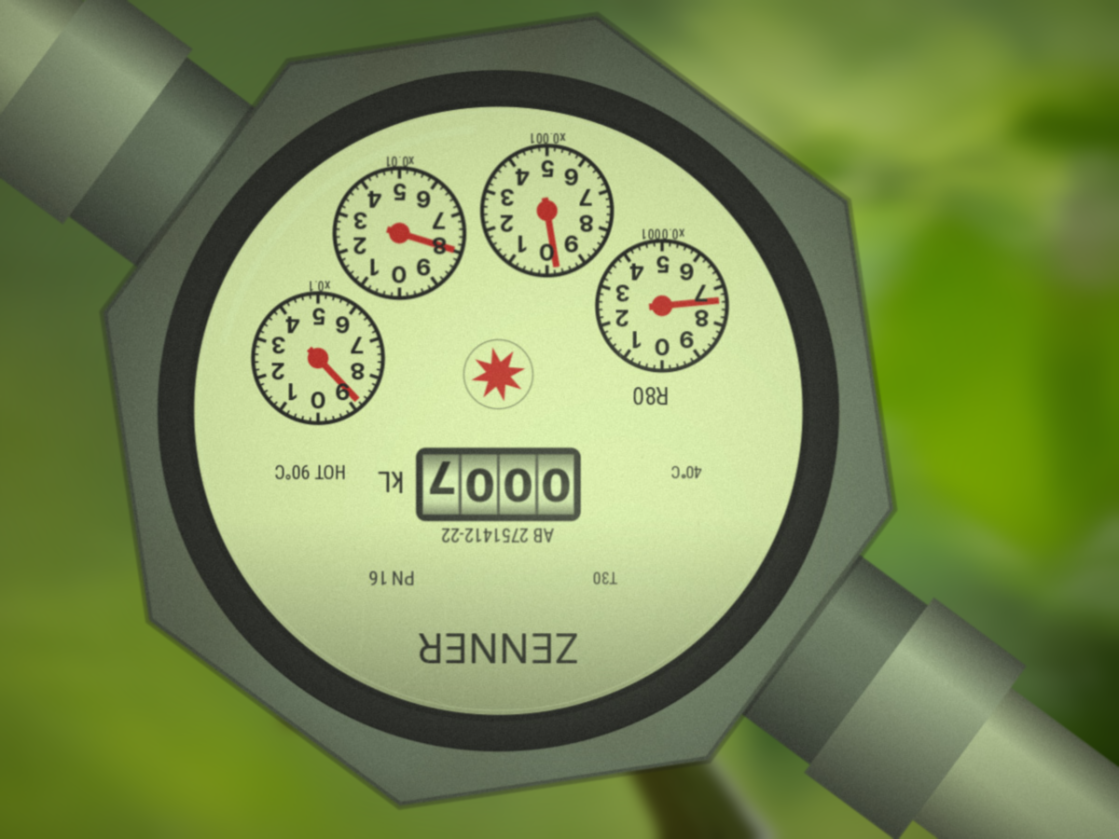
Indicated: 6.8797,kL
